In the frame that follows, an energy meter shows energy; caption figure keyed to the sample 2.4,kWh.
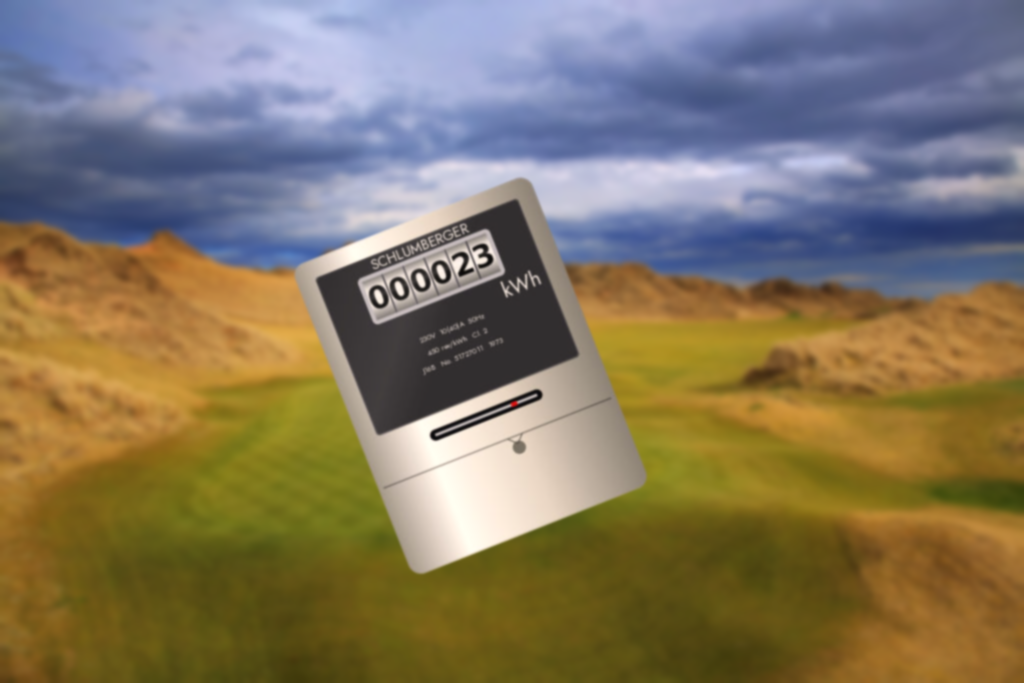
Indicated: 23,kWh
